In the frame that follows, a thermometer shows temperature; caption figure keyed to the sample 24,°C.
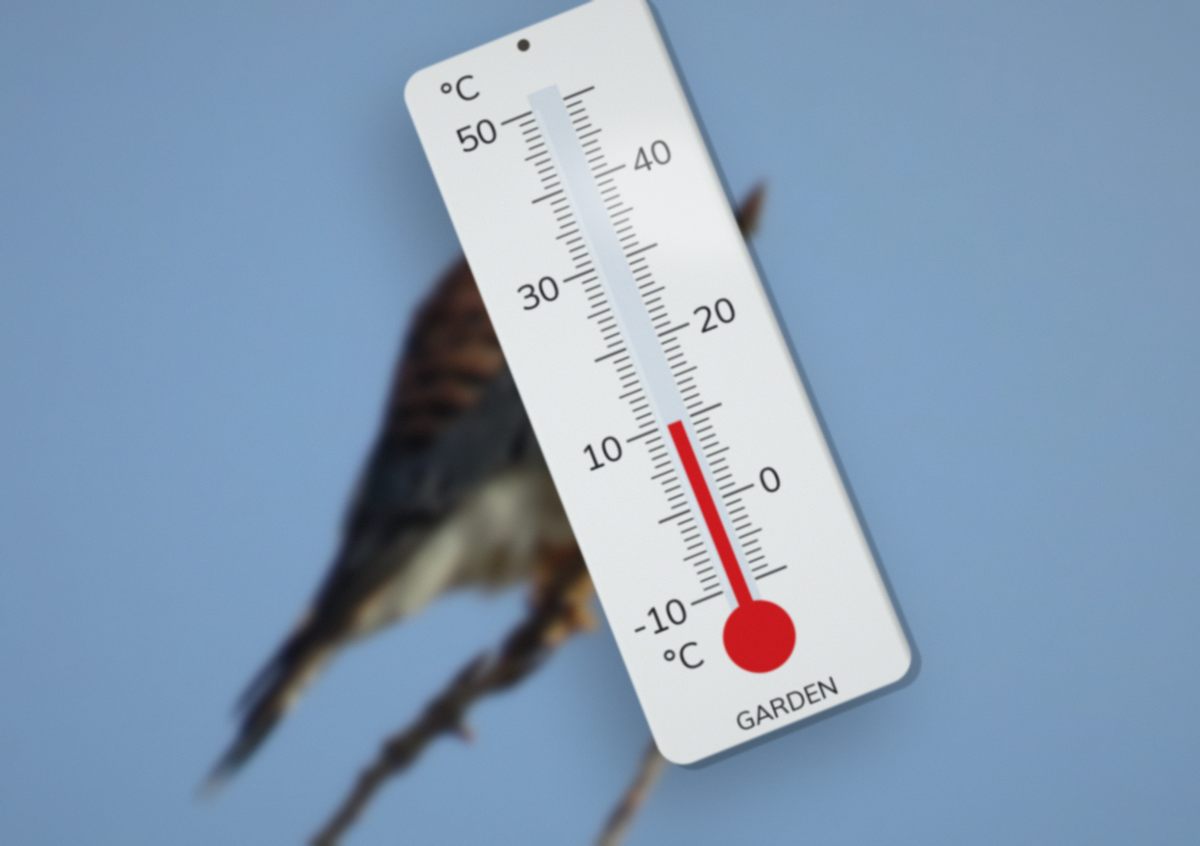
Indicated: 10,°C
